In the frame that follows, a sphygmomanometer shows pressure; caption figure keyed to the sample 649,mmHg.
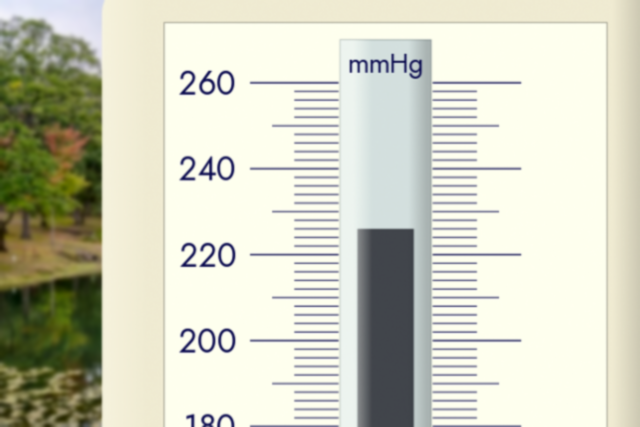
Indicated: 226,mmHg
